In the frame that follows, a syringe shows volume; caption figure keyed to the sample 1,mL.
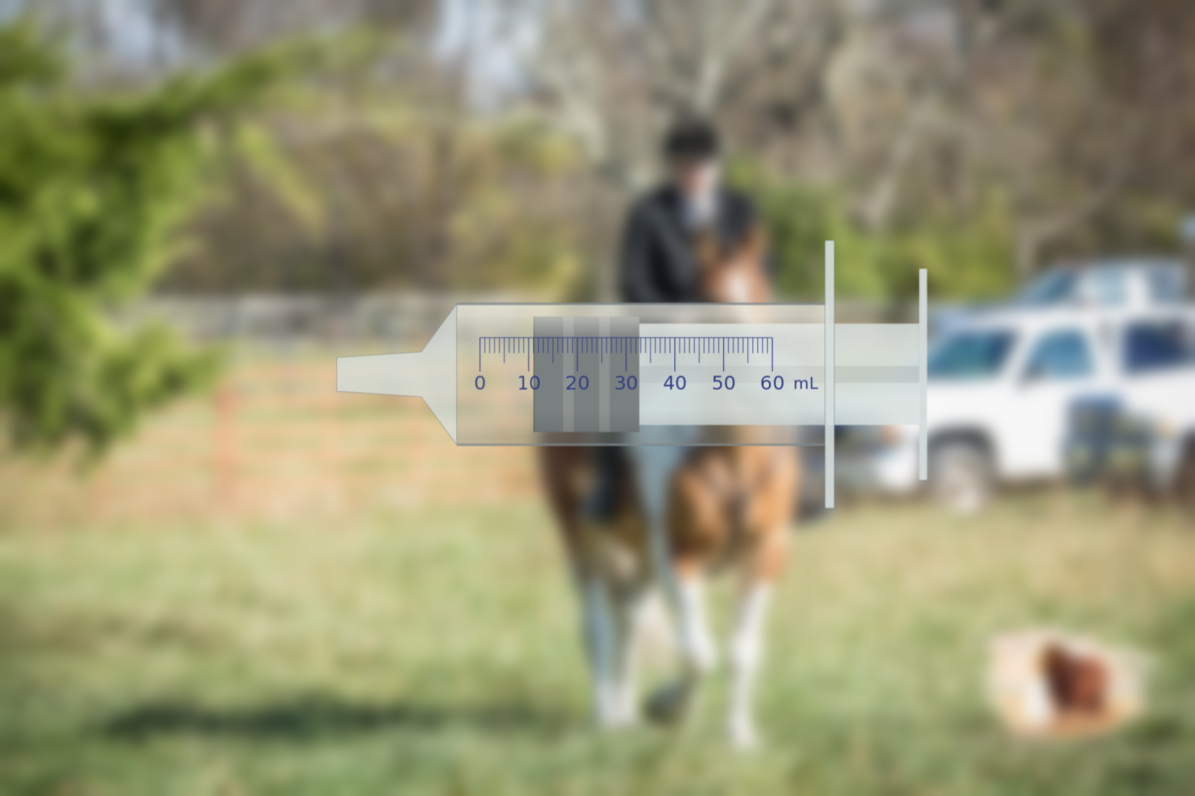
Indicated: 11,mL
